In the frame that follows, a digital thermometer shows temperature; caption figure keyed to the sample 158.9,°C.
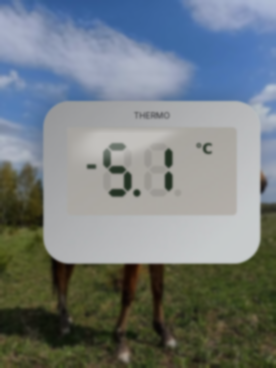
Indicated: -5.1,°C
